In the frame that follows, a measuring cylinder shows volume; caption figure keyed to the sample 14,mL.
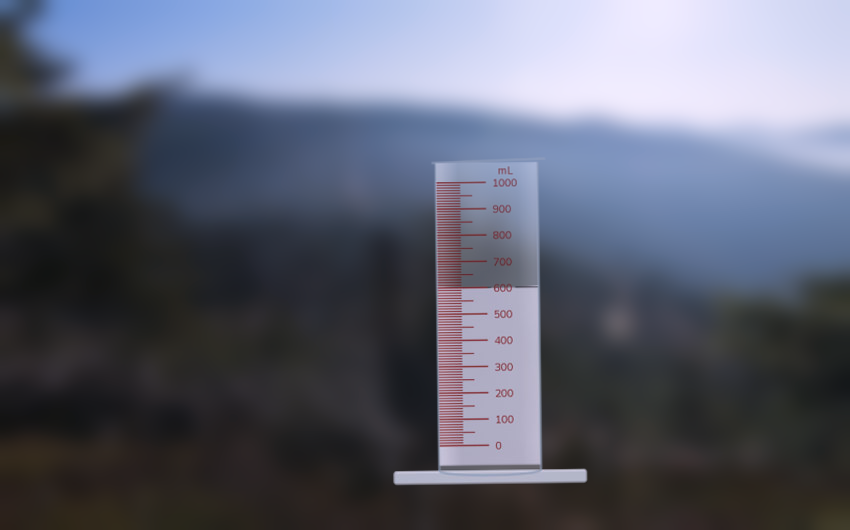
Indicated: 600,mL
